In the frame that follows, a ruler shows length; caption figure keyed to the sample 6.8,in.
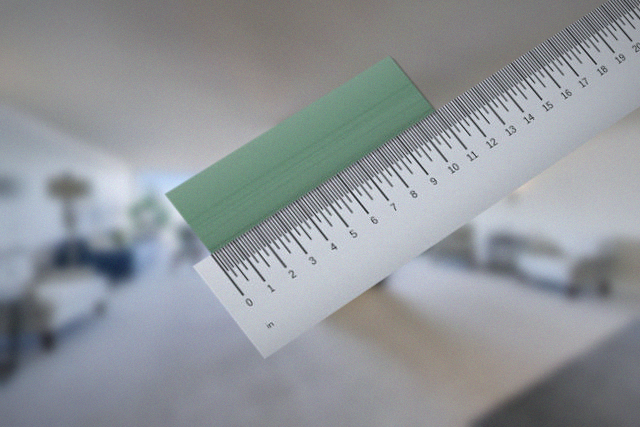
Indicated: 11,in
